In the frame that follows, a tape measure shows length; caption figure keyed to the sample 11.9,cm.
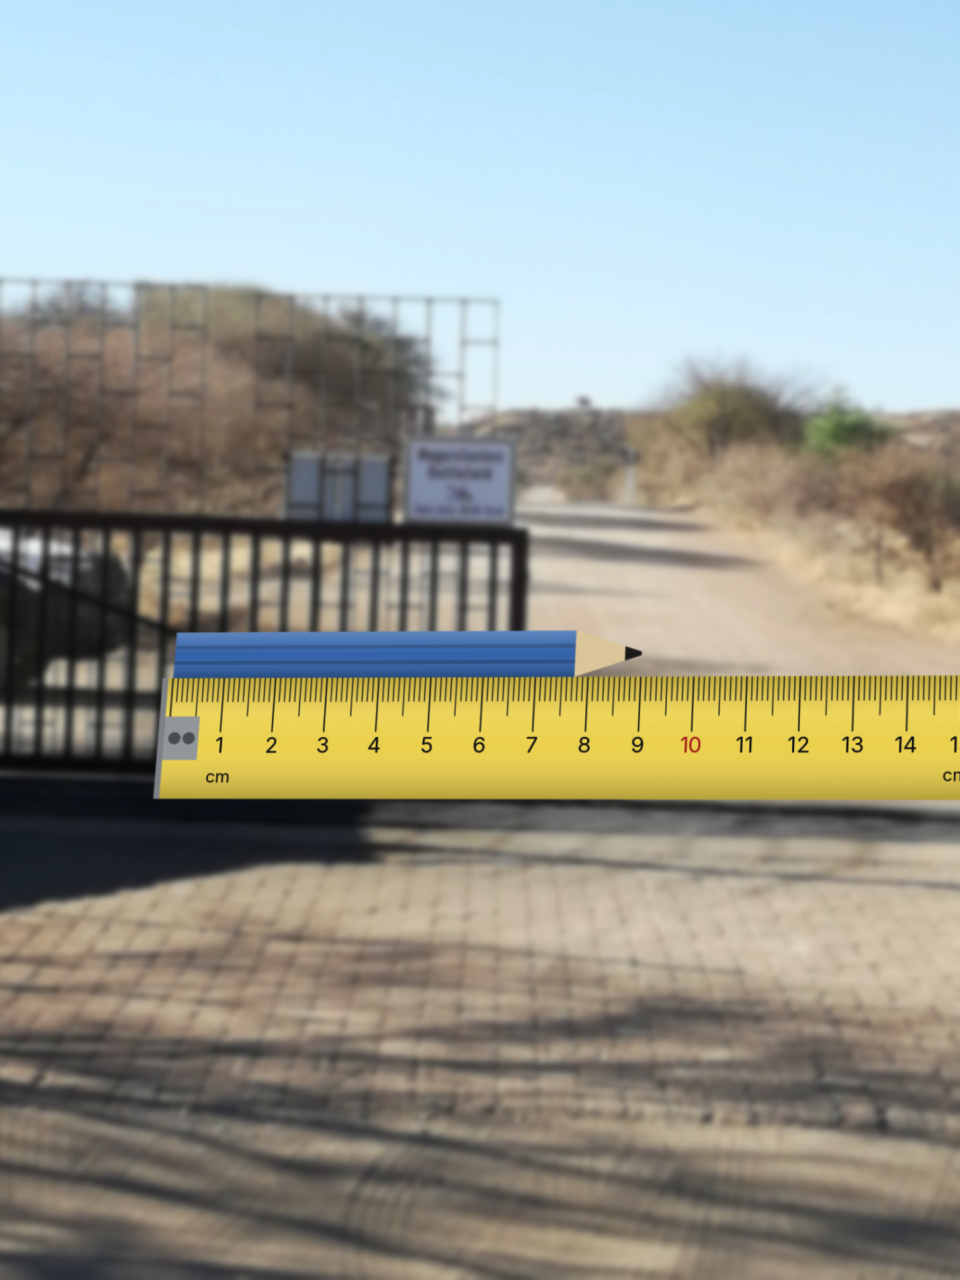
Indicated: 9,cm
